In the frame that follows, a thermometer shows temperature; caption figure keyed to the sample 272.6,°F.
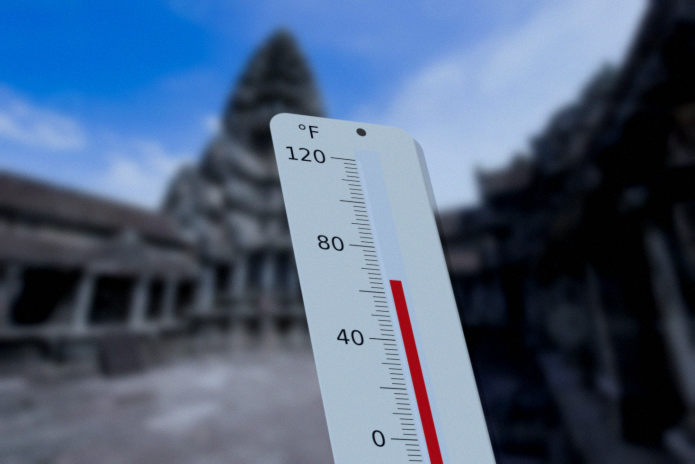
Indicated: 66,°F
